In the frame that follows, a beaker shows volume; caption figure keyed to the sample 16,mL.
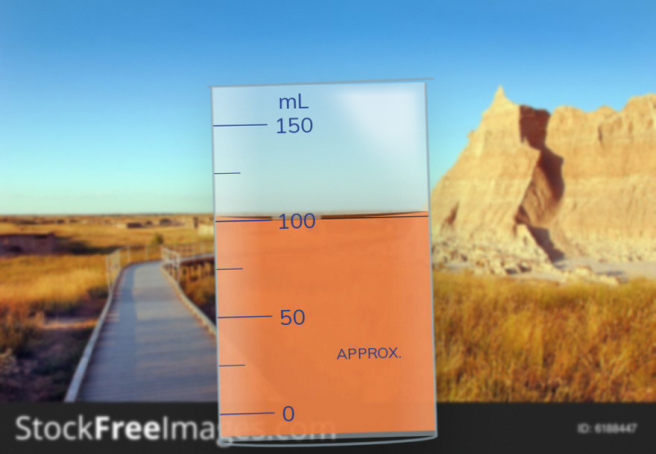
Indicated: 100,mL
